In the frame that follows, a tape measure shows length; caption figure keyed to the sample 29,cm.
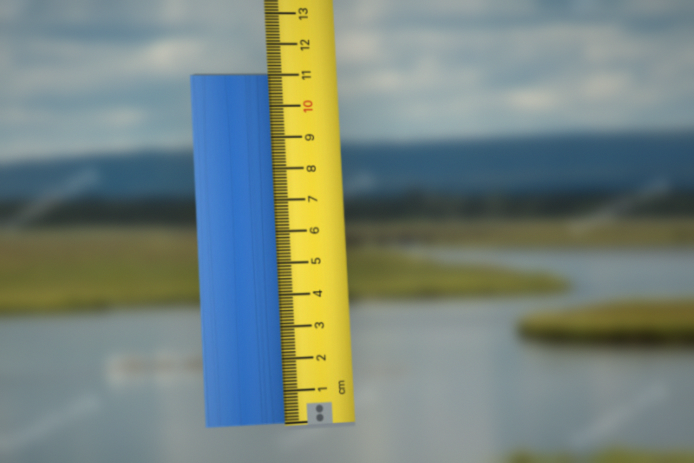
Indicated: 11,cm
